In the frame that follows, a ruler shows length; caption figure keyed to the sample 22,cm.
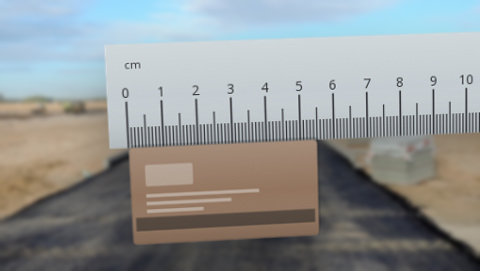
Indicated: 5.5,cm
